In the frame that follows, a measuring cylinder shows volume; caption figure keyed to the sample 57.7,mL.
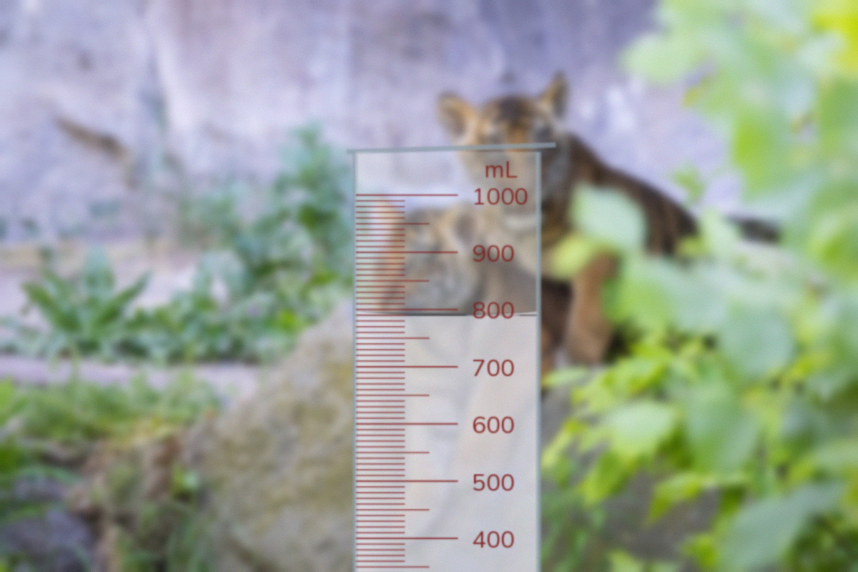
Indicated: 790,mL
